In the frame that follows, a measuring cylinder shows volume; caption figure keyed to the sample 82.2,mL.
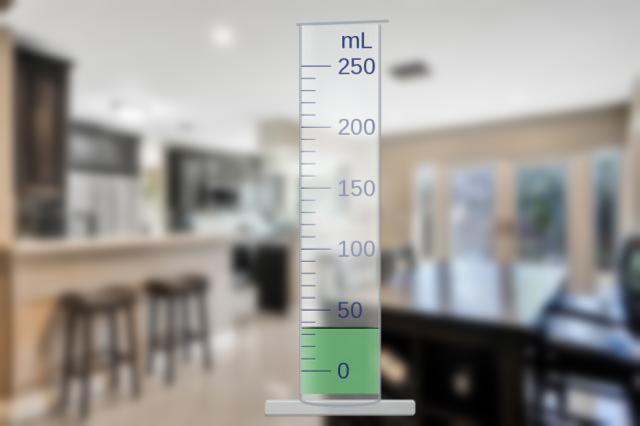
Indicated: 35,mL
